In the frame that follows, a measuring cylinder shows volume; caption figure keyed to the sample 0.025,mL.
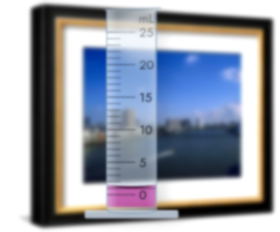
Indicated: 1,mL
